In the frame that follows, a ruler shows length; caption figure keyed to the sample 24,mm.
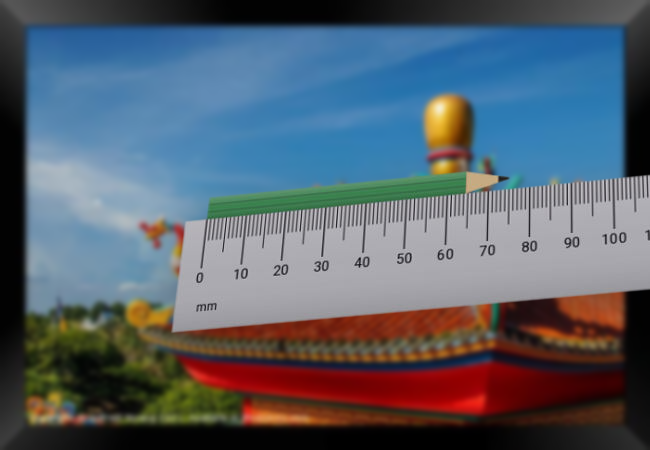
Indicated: 75,mm
